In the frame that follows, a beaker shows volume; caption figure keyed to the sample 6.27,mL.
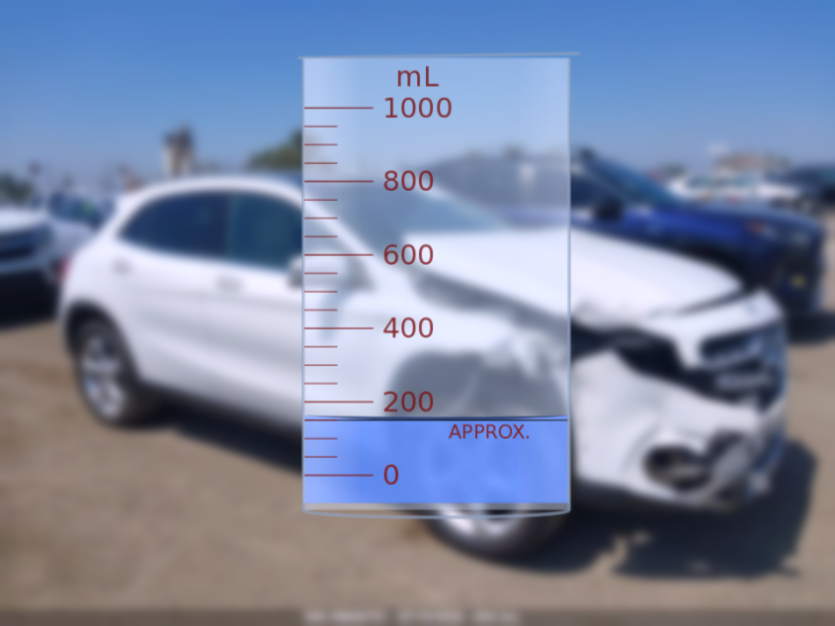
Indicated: 150,mL
